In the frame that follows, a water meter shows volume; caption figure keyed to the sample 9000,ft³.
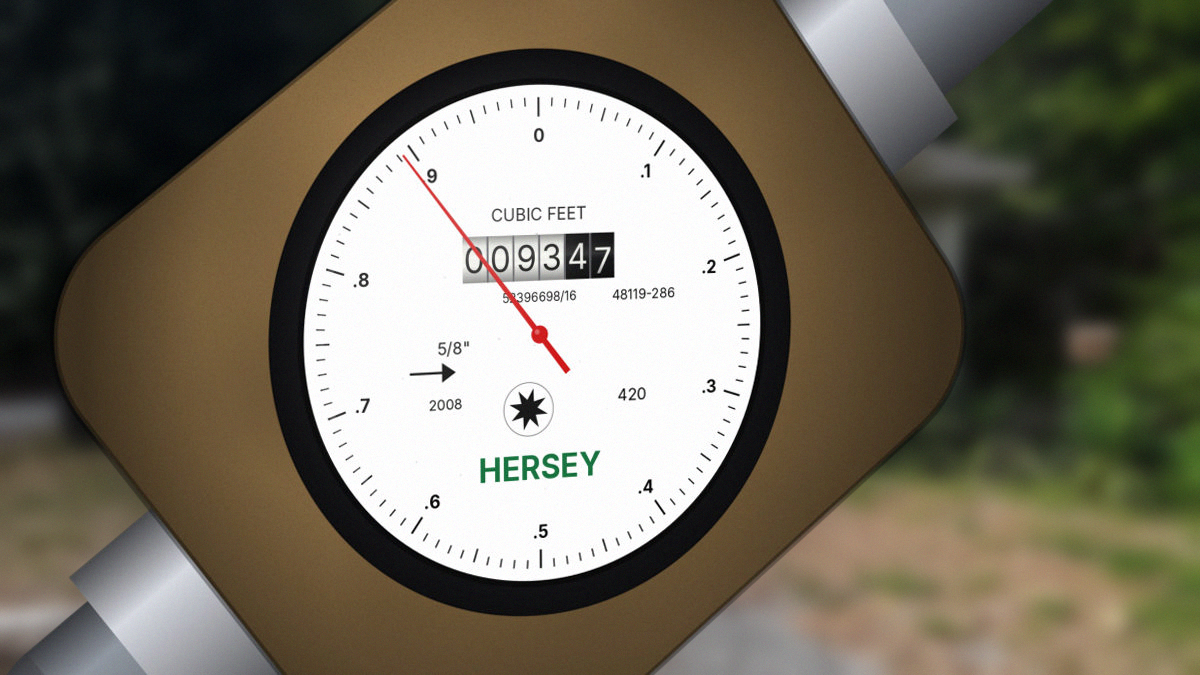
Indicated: 9346.89,ft³
